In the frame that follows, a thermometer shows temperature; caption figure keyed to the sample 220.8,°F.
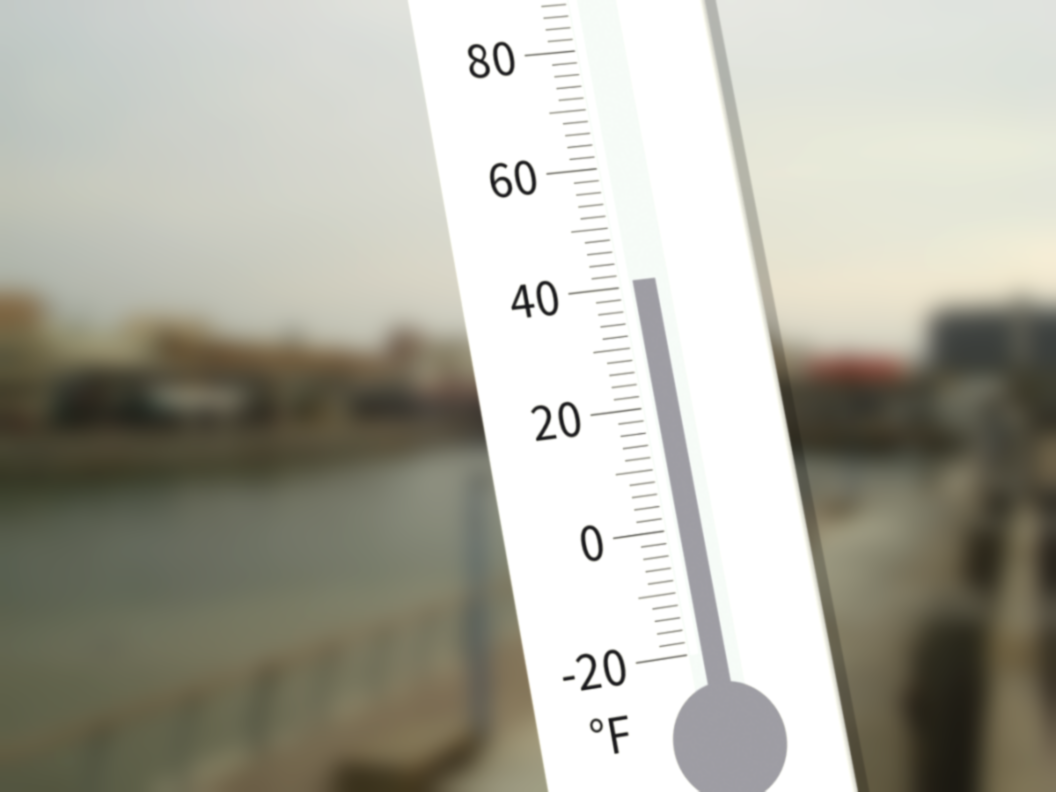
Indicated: 41,°F
